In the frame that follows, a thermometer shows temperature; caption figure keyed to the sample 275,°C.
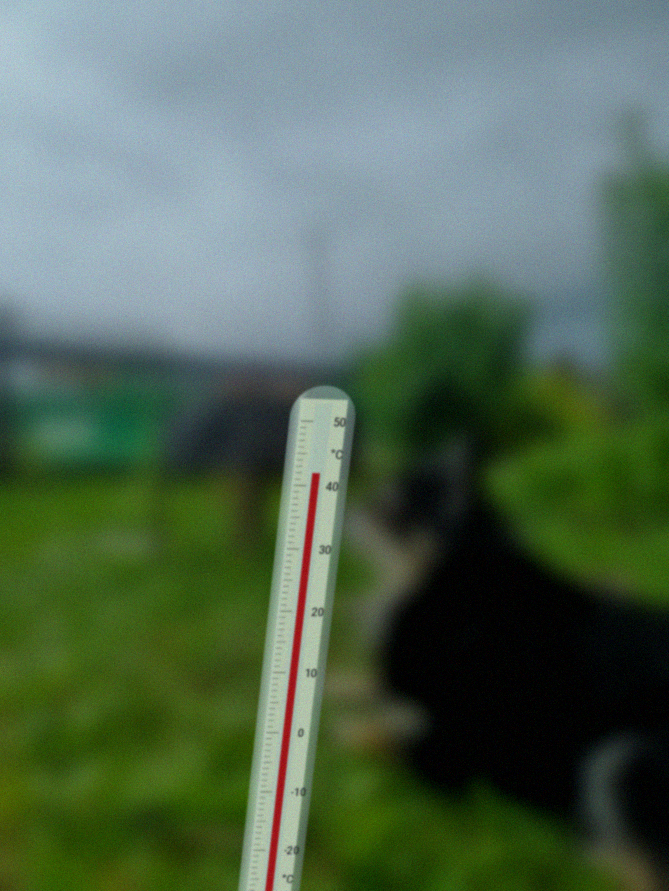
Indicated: 42,°C
